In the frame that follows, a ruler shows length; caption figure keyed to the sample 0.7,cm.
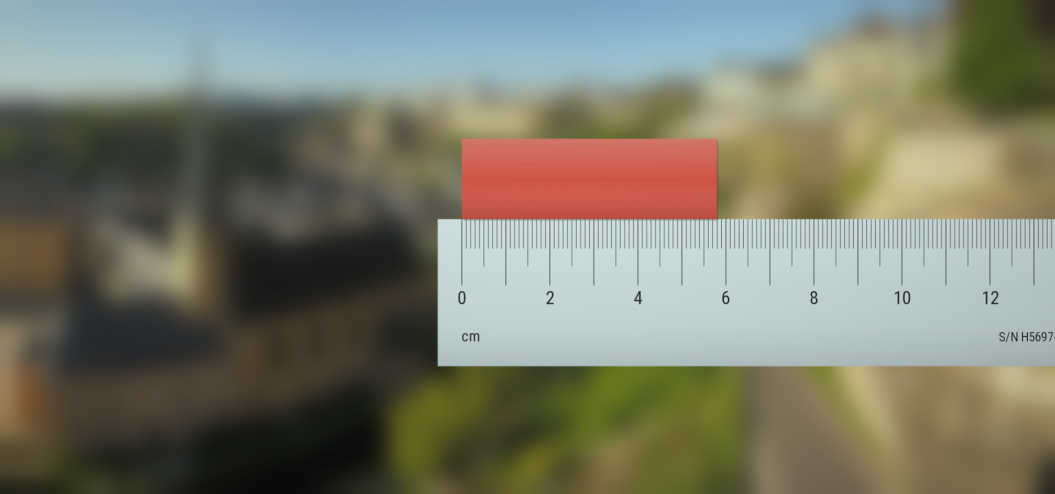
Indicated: 5.8,cm
